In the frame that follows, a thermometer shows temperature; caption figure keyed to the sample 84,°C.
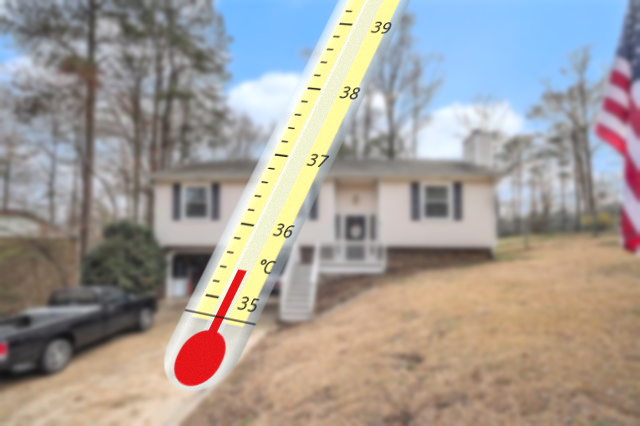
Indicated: 35.4,°C
